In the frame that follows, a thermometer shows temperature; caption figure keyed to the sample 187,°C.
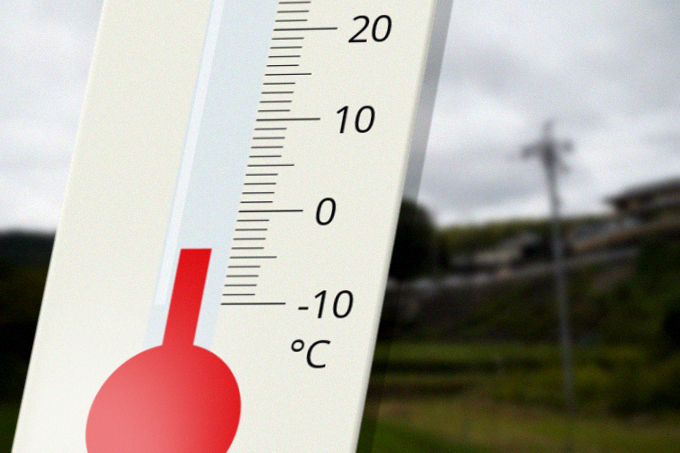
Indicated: -4,°C
